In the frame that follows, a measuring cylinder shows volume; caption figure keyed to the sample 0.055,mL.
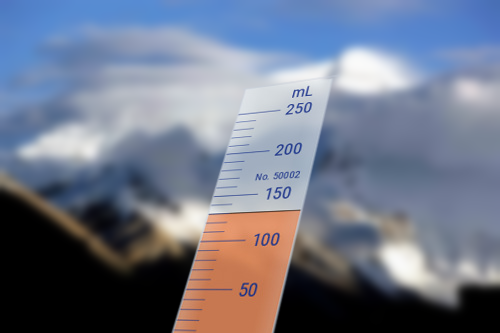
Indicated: 130,mL
